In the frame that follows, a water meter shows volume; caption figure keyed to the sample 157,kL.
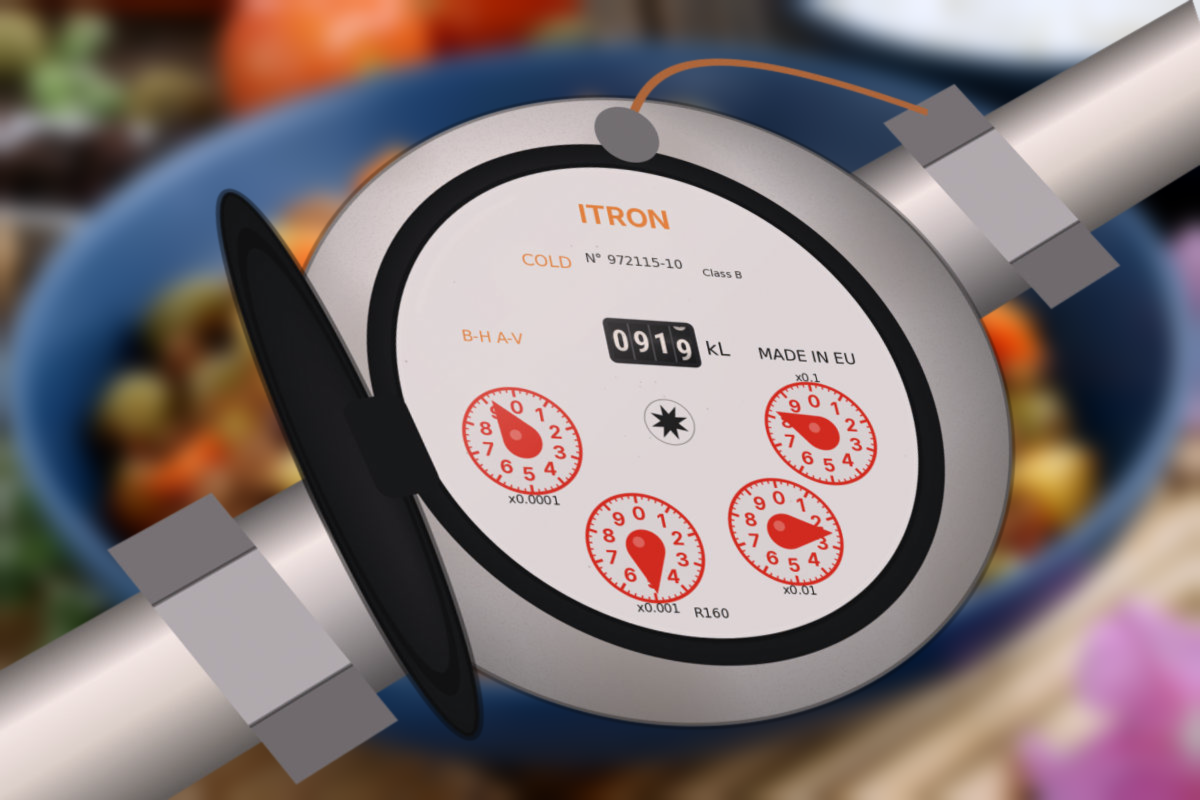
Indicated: 918.8249,kL
